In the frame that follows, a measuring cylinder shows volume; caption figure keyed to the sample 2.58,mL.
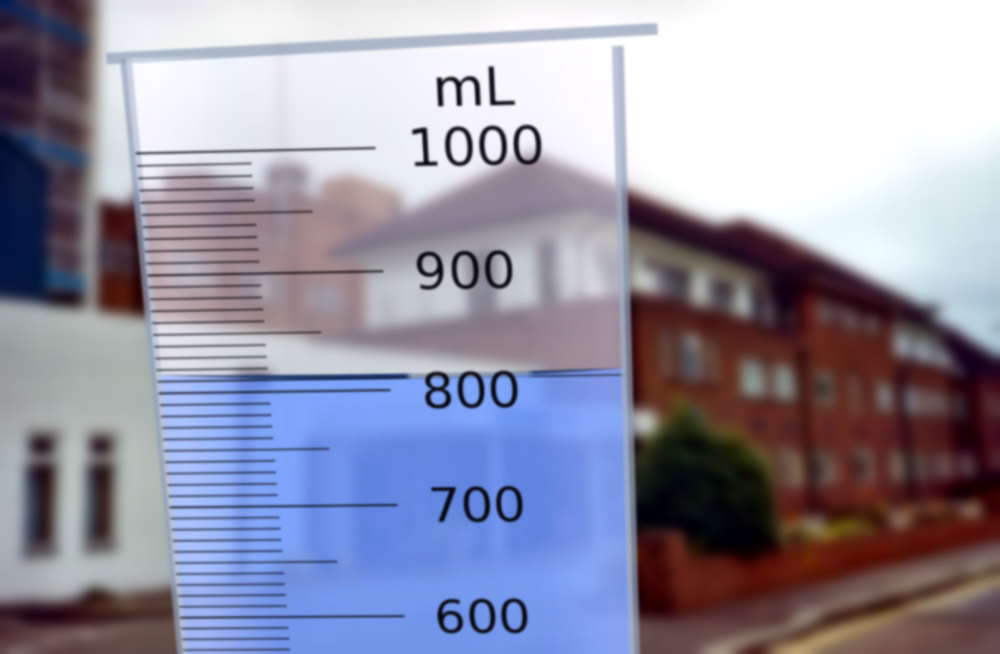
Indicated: 810,mL
